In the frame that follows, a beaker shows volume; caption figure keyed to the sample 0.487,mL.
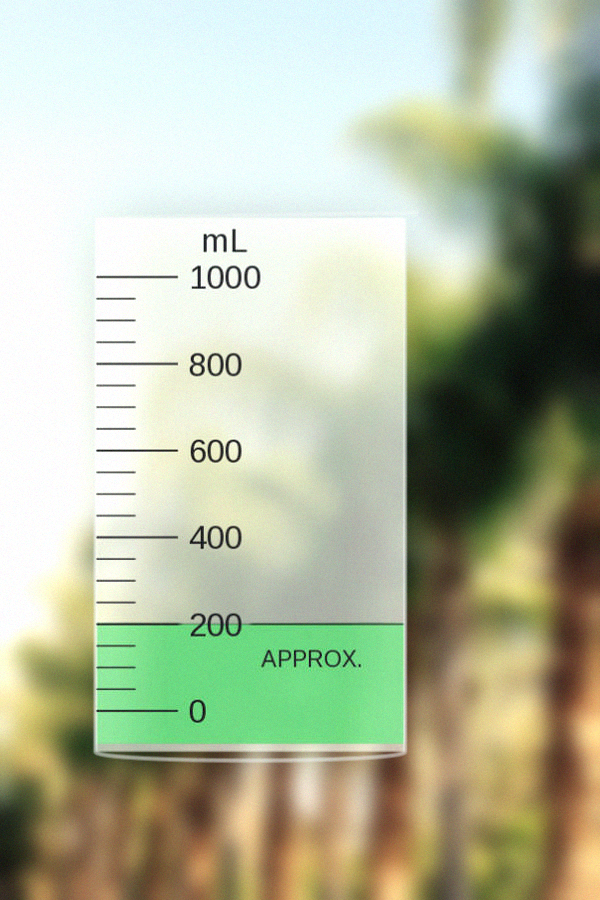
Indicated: 200,mL
